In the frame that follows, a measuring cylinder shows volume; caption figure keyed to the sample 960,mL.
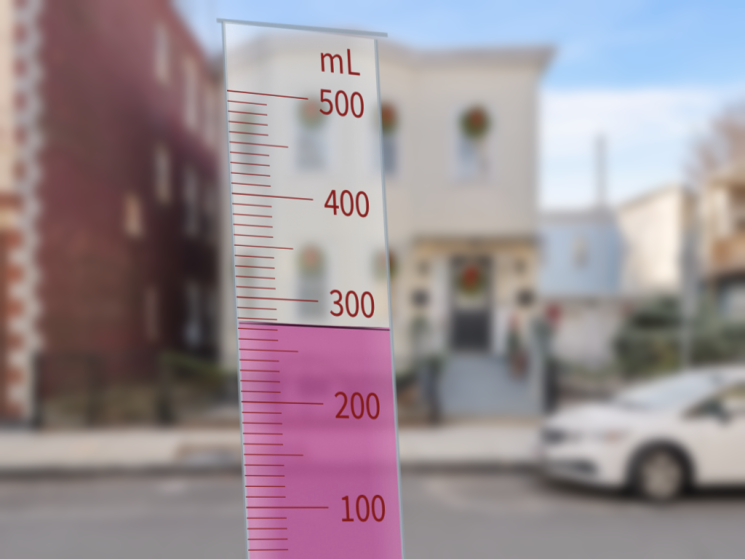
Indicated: 275,mL
